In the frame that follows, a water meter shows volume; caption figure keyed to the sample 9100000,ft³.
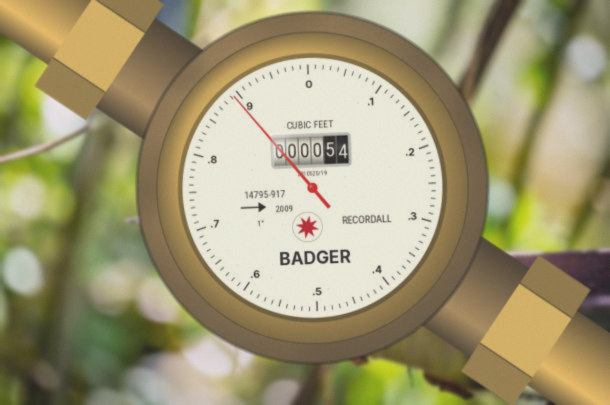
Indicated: 53.89,ft³
